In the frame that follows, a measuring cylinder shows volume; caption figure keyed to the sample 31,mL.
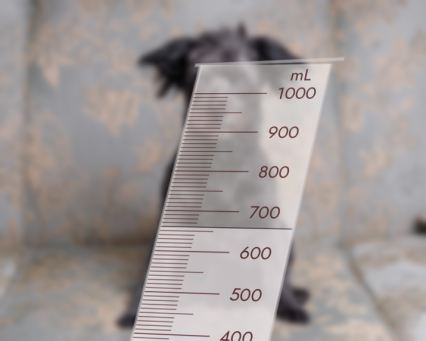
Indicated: 660,mL
